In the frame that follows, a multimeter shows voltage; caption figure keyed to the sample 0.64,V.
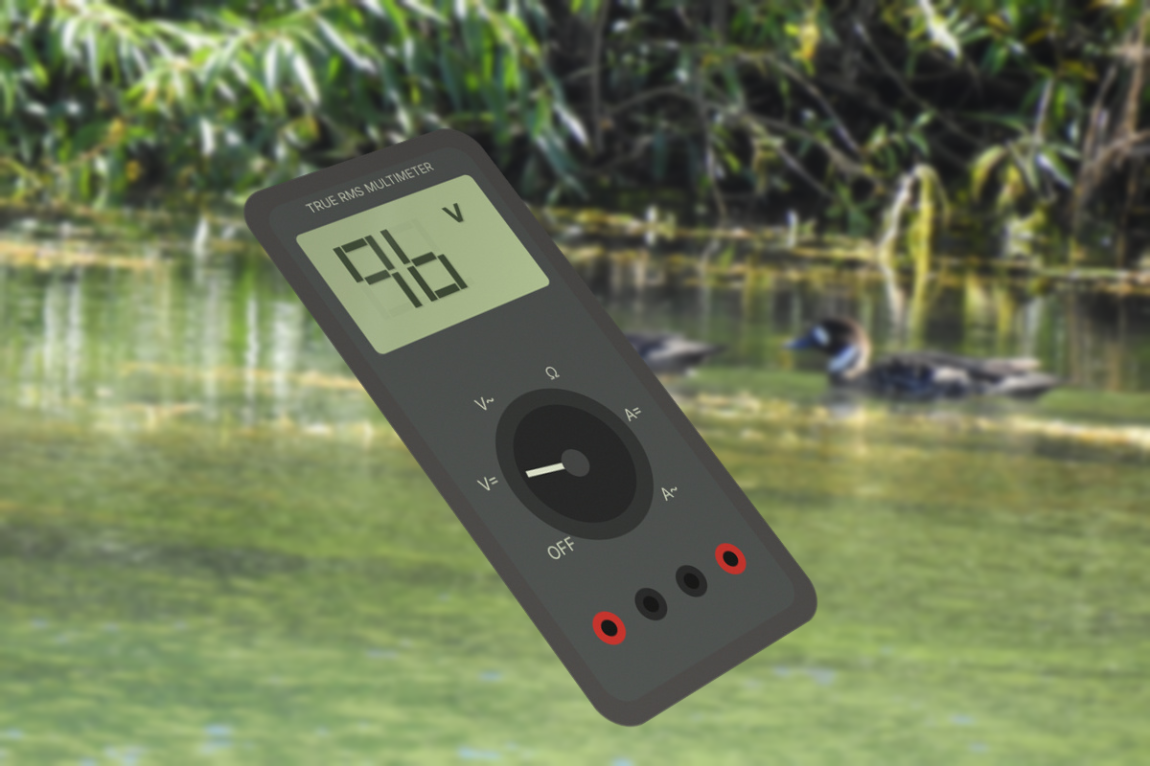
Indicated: 96,V
